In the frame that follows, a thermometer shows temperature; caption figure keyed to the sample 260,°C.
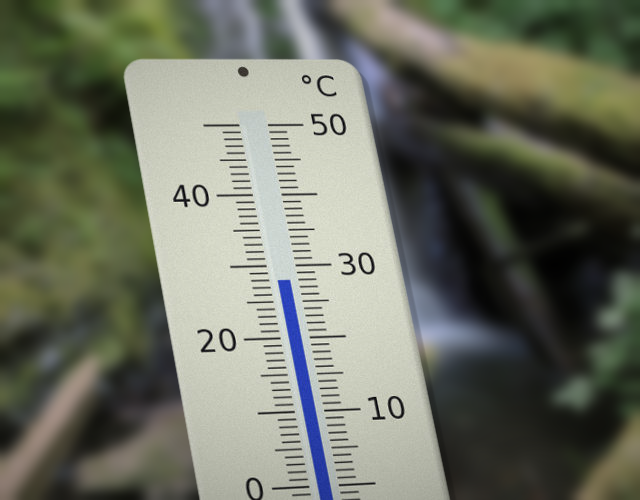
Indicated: 28,°C
